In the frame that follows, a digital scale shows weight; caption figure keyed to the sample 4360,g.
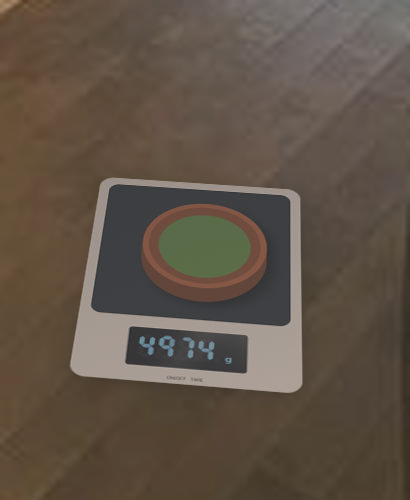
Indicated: 4974,g
